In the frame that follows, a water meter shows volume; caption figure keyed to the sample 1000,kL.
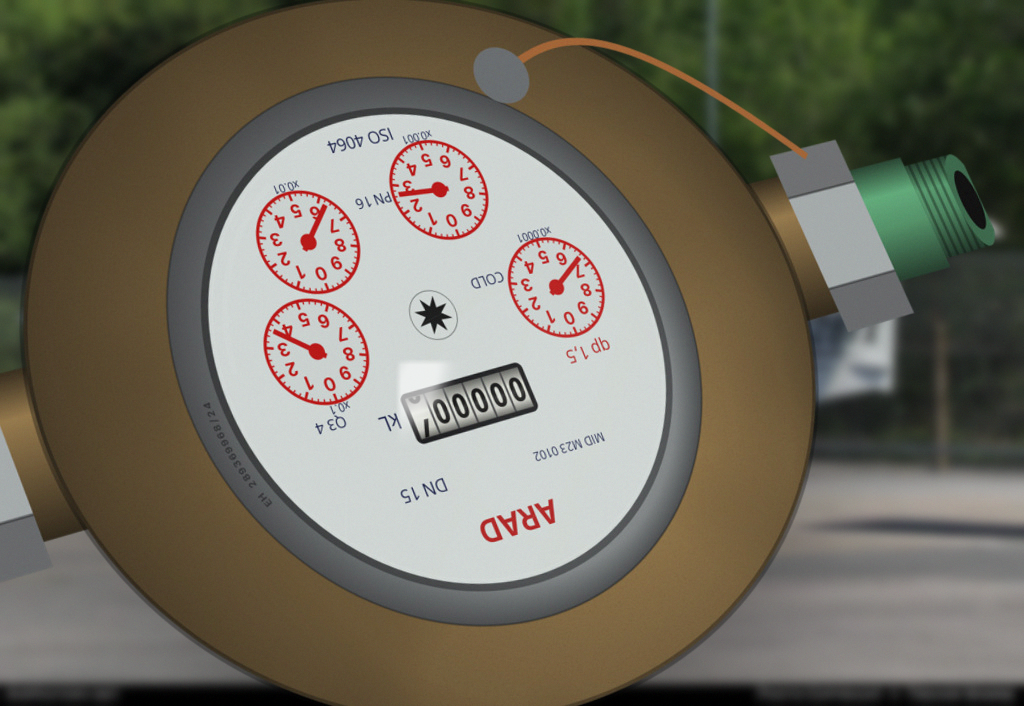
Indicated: 7.3626,kL
